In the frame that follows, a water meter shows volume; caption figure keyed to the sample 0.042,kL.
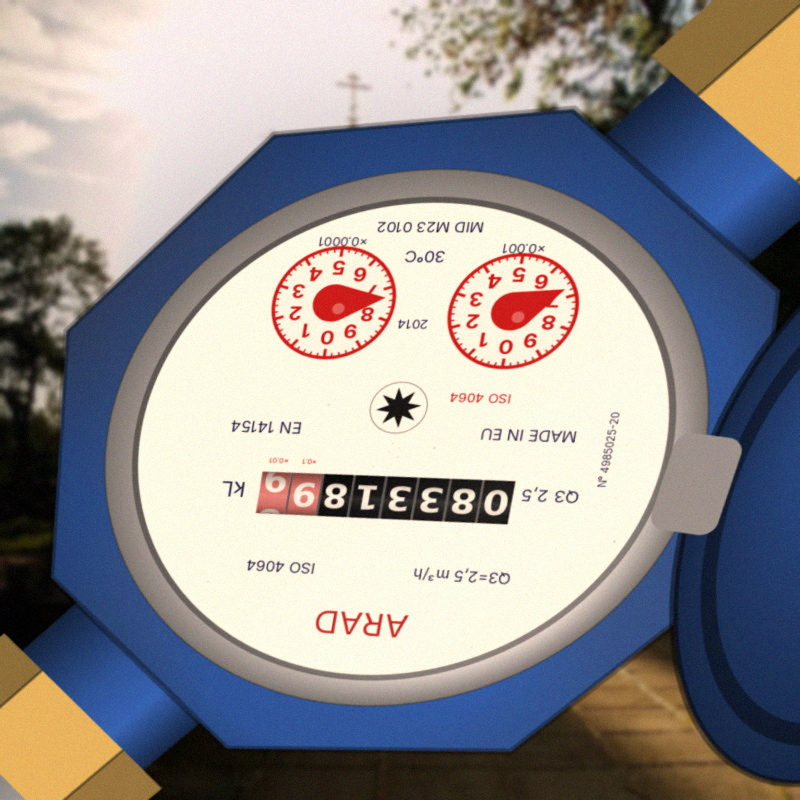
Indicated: 83318.9867,kL
